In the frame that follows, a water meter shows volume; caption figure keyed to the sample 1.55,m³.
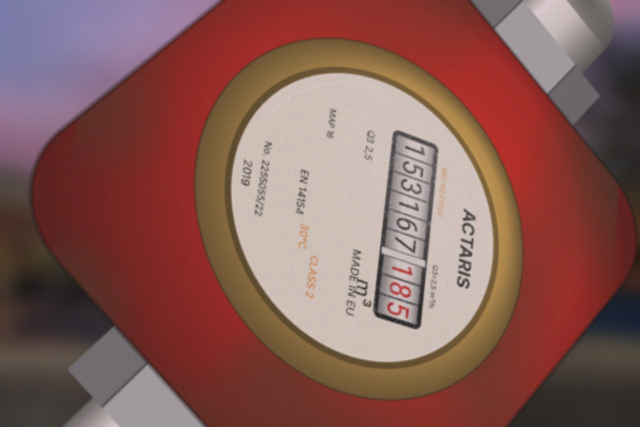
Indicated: 153167.185,m³
